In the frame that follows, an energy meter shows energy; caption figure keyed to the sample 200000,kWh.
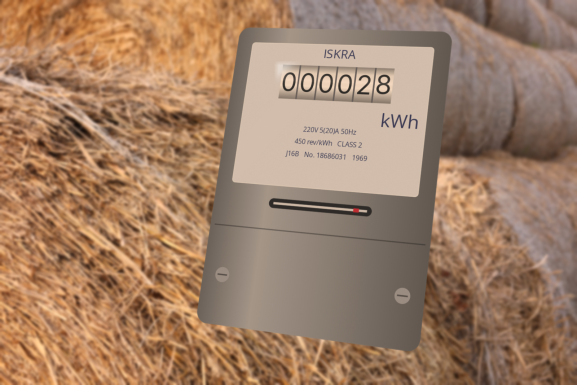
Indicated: 28,kWh
